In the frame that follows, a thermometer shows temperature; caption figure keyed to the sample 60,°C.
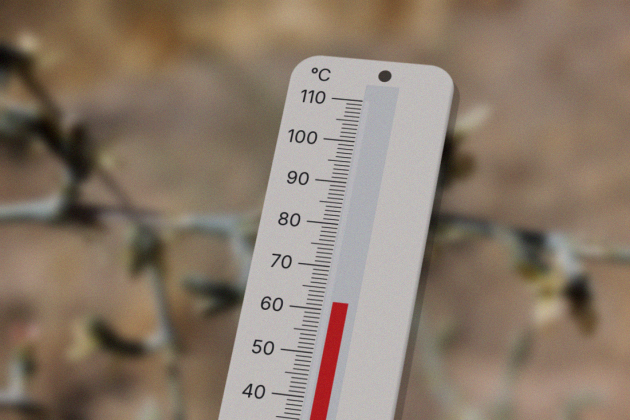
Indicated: 62,°C
